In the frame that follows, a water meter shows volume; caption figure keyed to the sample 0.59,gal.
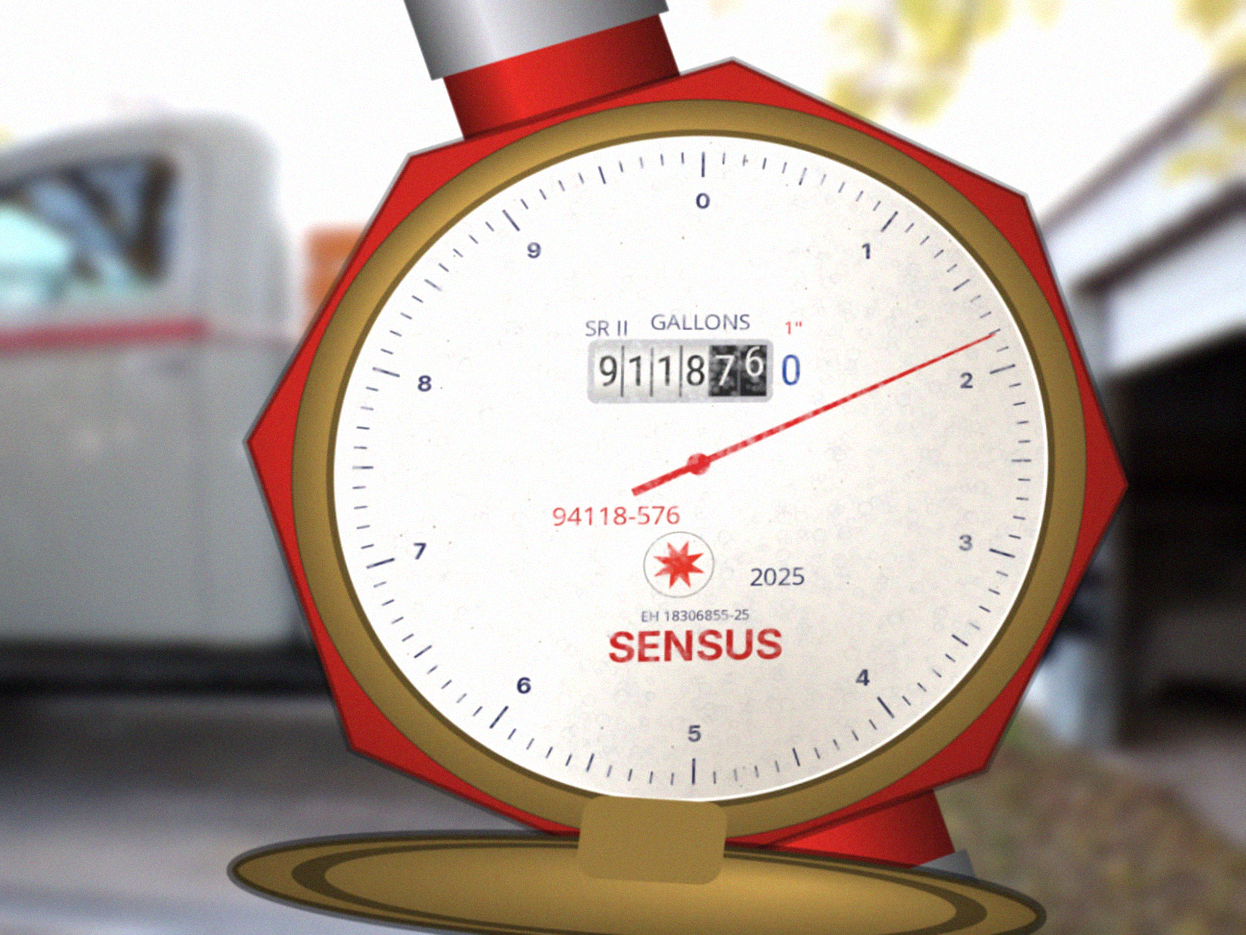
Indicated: 9118761.8,gal
